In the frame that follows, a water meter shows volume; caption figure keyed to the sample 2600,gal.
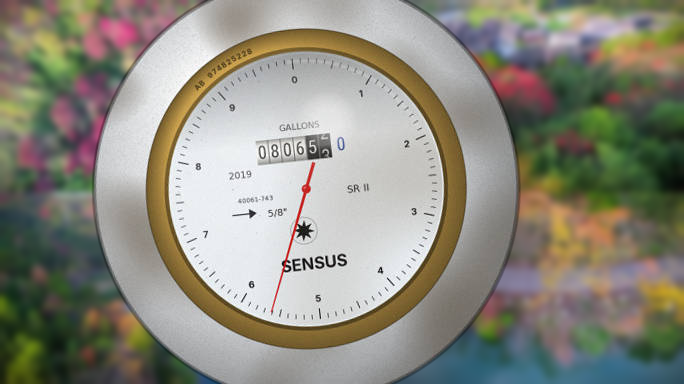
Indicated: 806525.6,gal
